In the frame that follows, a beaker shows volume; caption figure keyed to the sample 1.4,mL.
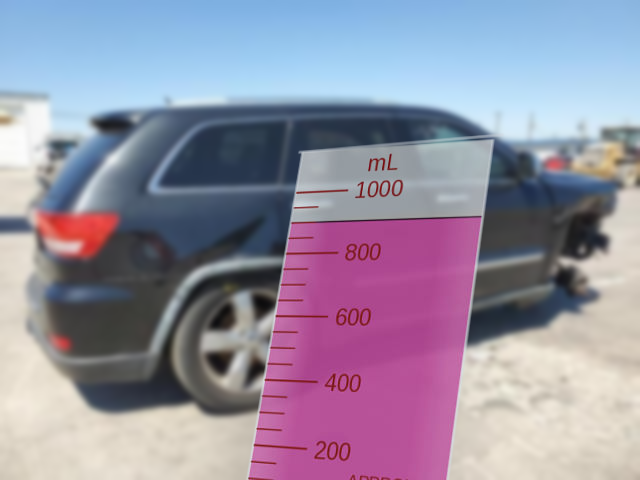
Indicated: 900,mL
